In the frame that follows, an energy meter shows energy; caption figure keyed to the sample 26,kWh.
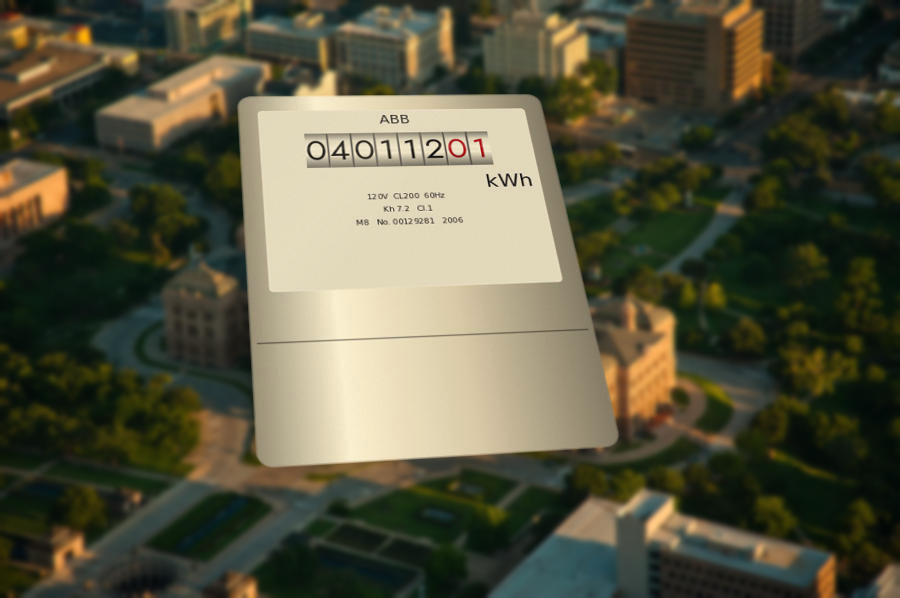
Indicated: 40112.01,kWh
